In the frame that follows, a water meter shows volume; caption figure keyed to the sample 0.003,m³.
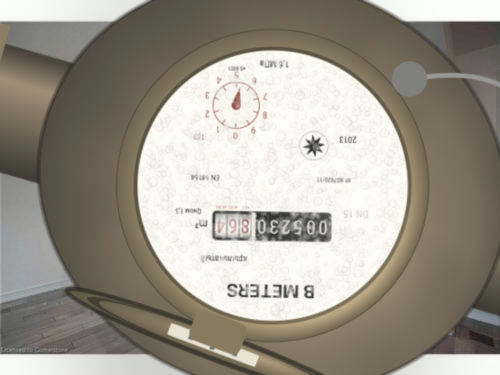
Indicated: 5230.8645,m³
